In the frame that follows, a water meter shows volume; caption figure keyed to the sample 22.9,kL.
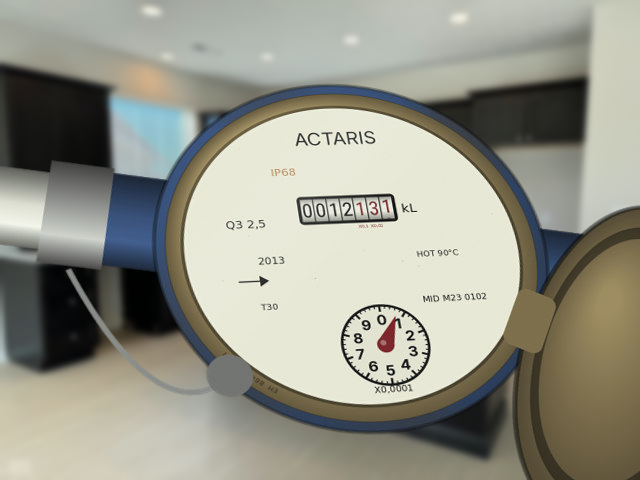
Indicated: 12.1310,kL
